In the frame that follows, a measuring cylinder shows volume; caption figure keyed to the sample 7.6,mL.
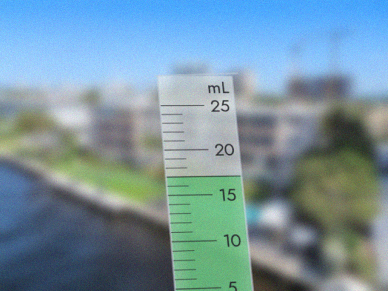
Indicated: 17,mL
